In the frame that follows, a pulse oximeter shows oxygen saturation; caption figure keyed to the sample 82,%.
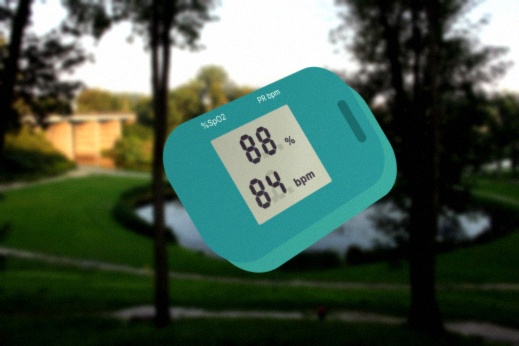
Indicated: 88,%
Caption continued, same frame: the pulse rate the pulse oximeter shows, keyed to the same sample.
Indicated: 84,bpm
